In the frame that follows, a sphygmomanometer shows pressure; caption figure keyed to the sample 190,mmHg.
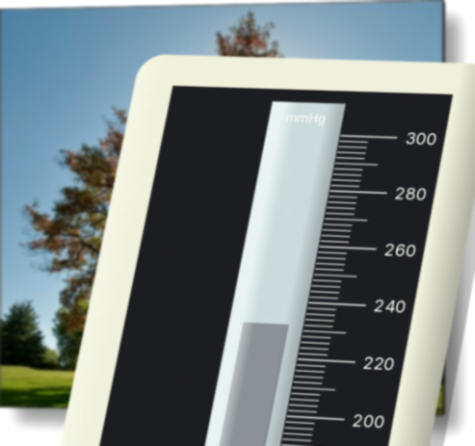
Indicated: 232,mmHg
